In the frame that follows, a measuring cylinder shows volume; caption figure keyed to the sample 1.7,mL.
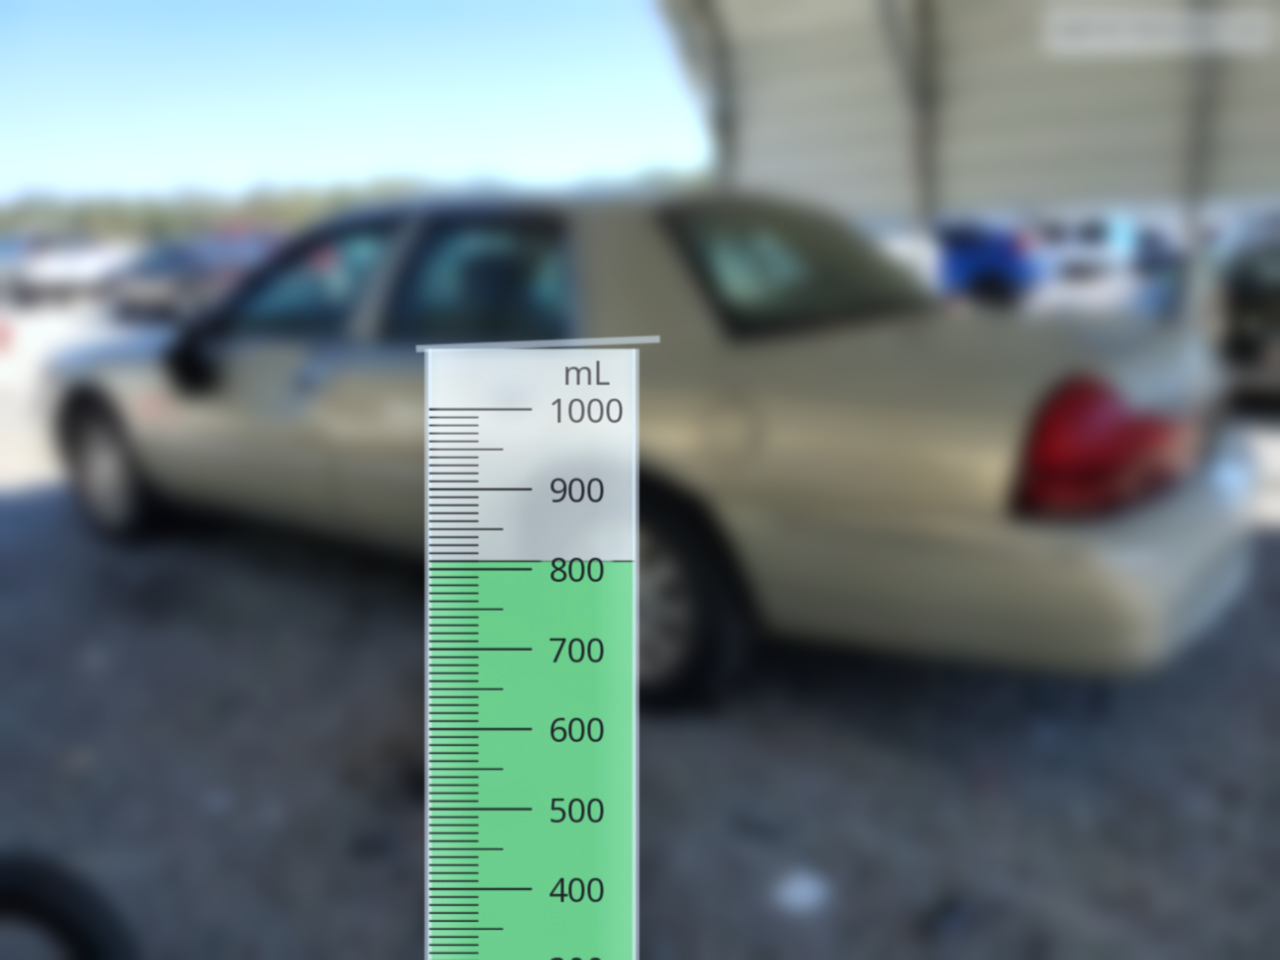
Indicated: 810,mL
